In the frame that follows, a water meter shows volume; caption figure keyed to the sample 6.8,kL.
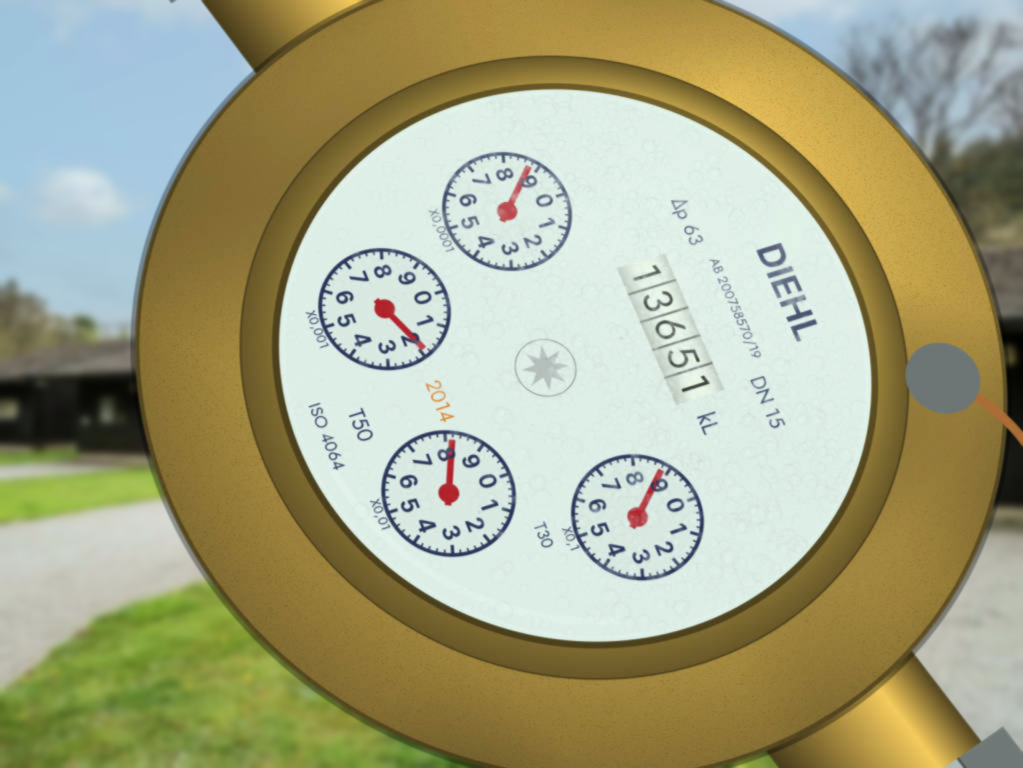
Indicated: 13651.8818,kL
